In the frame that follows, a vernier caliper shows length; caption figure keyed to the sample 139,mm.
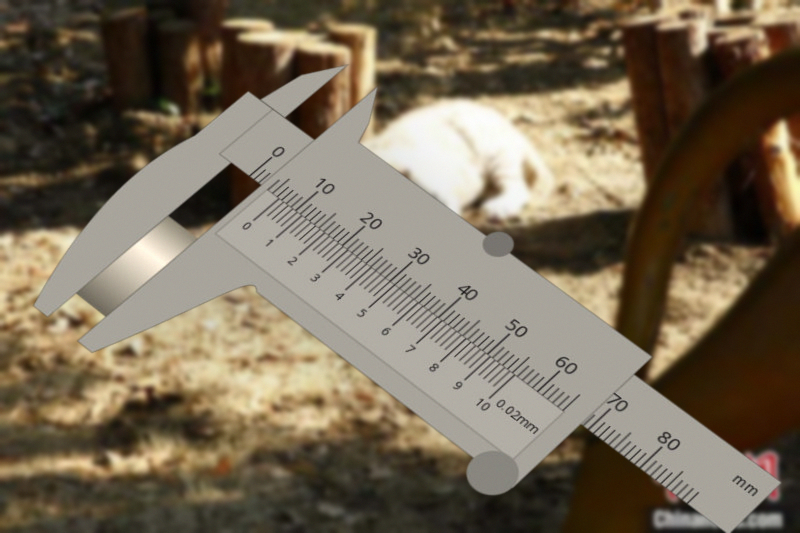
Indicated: 6.5,mm
